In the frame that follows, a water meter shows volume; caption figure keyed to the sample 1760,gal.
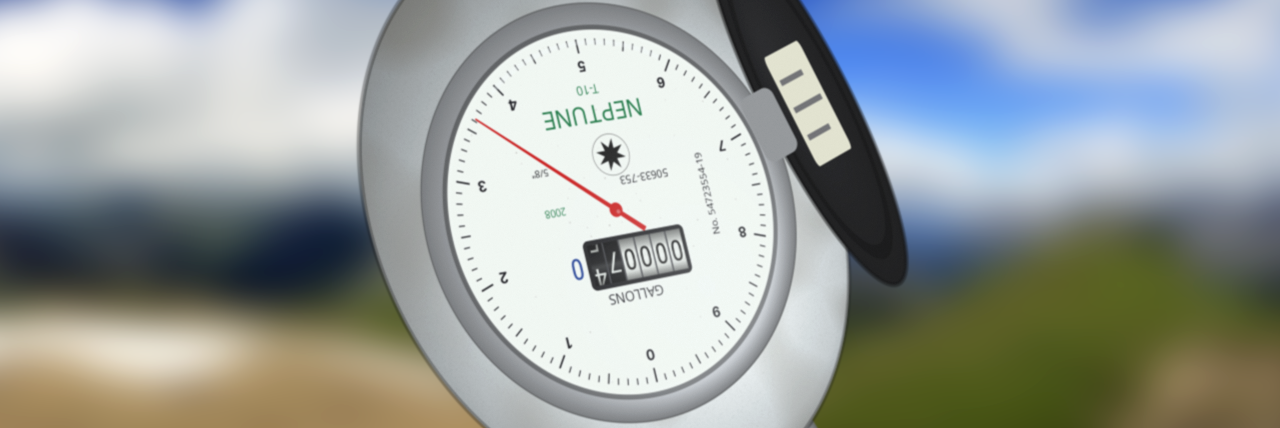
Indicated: 743.6,gal
